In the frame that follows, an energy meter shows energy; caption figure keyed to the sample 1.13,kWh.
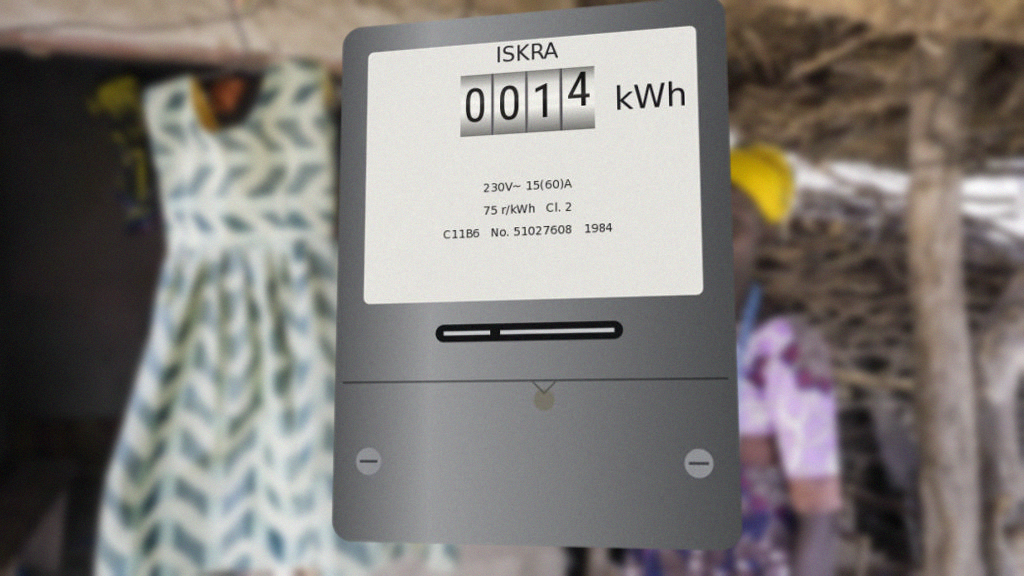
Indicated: 14,kWh
